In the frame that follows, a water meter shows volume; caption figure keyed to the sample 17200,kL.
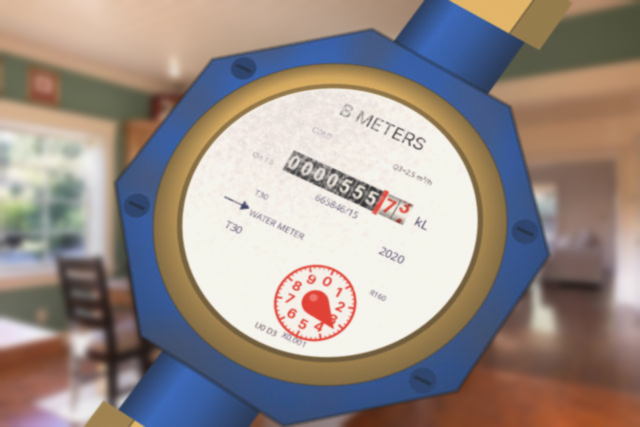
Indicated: 555.733,kL
